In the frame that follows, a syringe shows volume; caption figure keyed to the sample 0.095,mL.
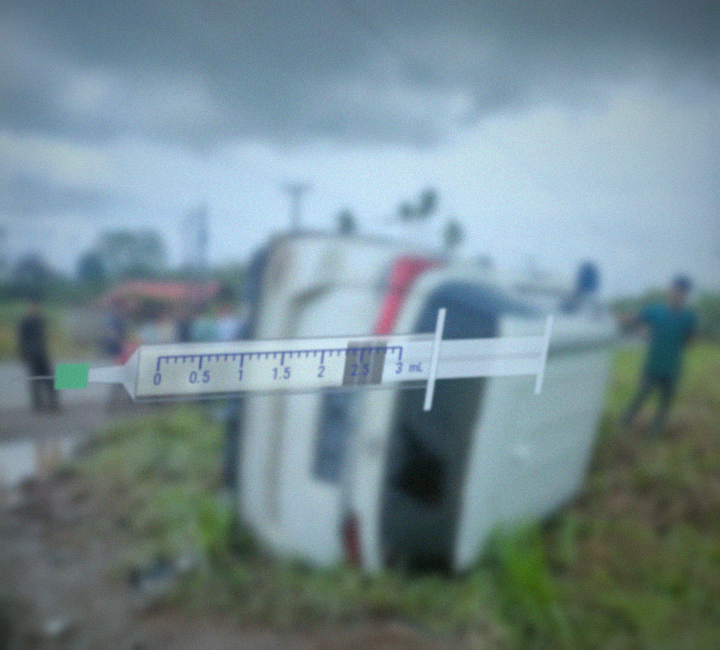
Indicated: 2.3,mL
